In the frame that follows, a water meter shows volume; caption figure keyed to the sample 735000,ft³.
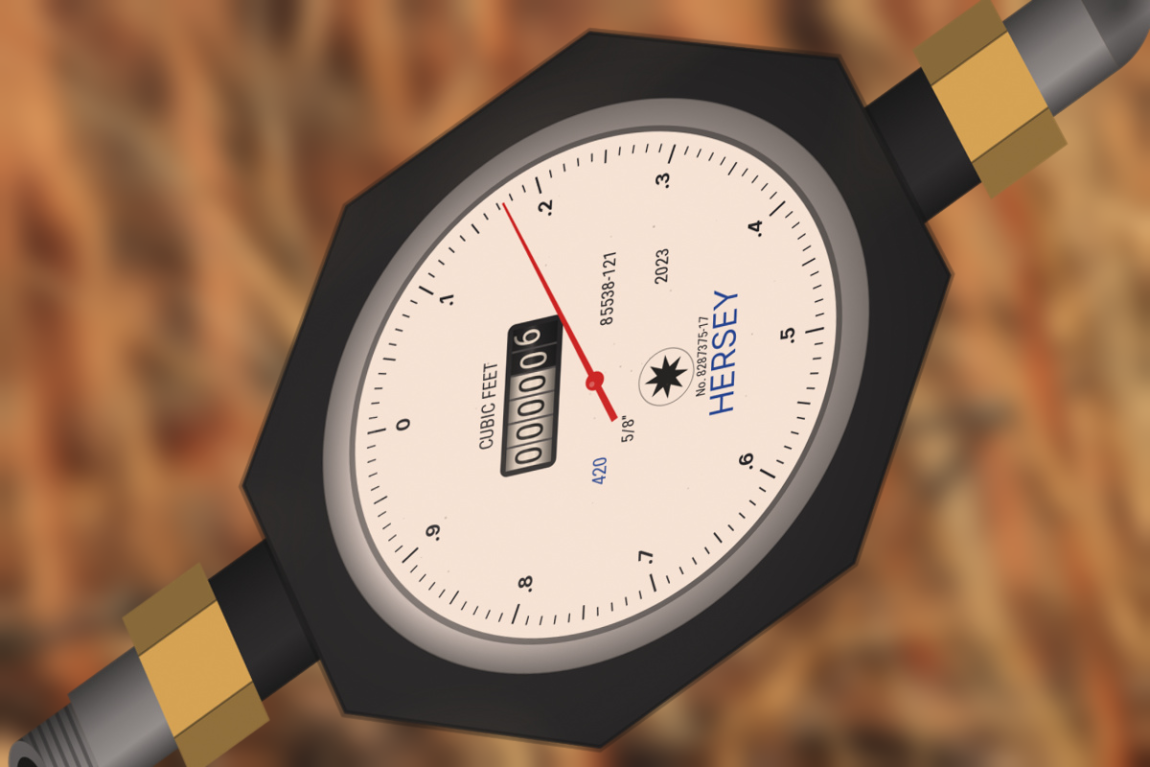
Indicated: 6.17,ft³
